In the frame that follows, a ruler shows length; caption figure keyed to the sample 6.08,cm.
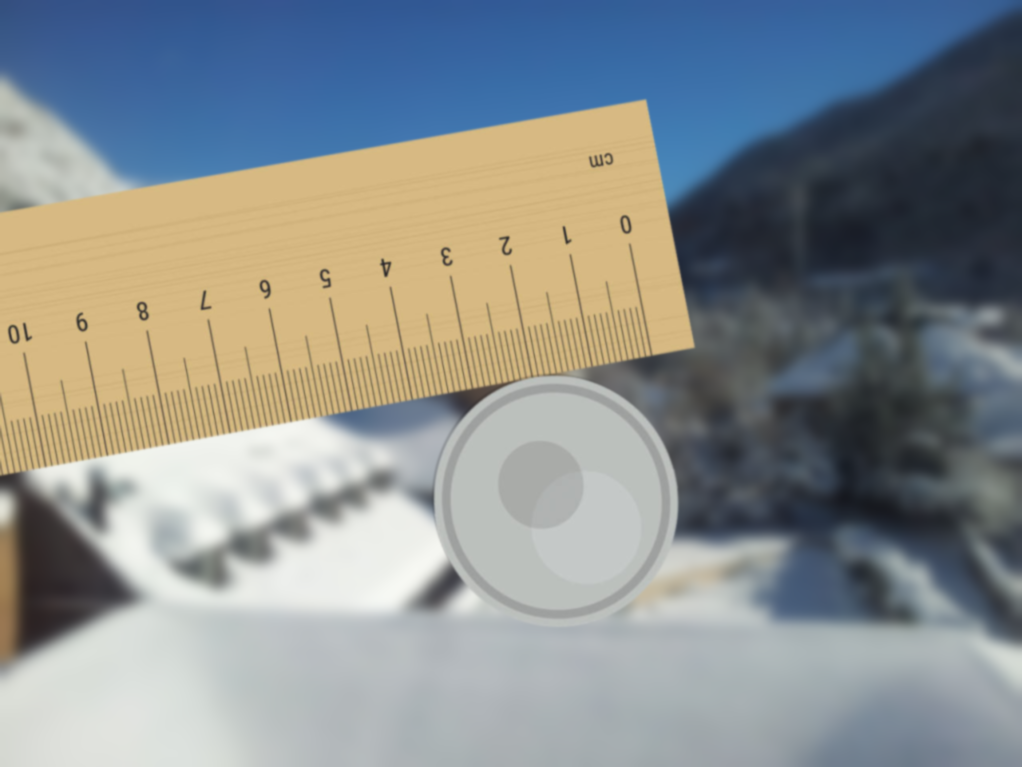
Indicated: 4,cm
